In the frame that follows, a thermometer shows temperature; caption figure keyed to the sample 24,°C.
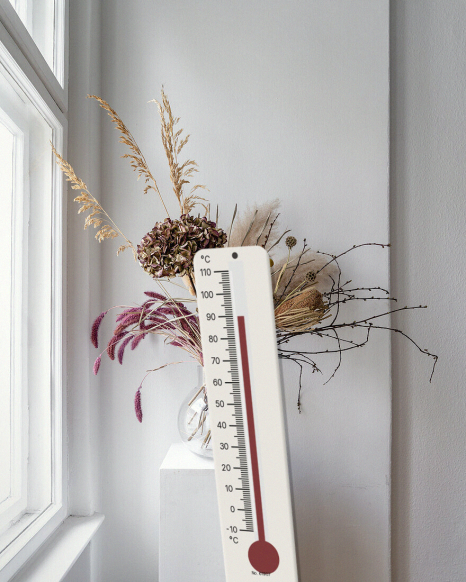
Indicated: 90,°C
